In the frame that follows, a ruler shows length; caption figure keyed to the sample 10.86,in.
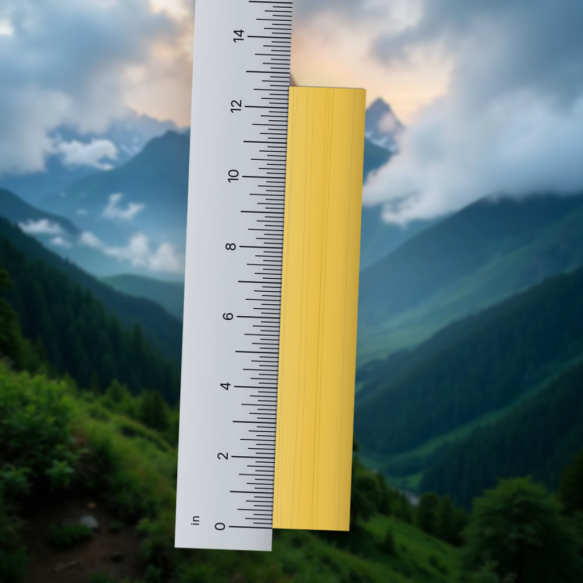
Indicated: 12.625,in
